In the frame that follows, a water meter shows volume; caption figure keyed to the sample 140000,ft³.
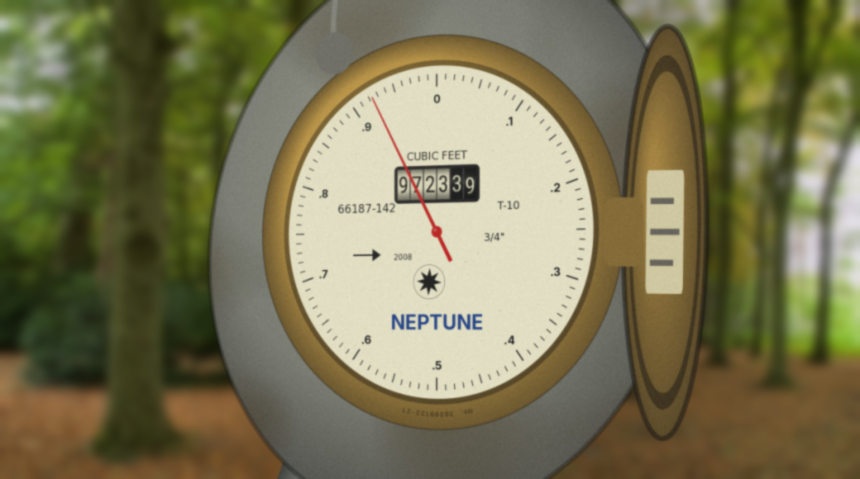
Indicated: 972338.92,ft³
